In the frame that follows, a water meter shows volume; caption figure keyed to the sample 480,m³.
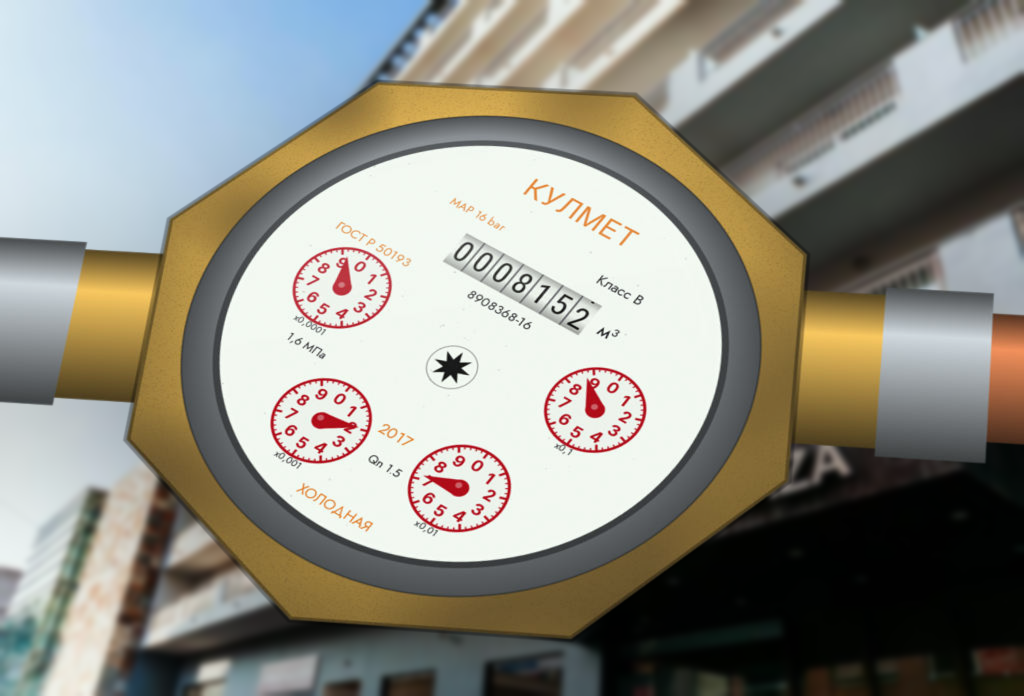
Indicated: 8151.8719,m³
